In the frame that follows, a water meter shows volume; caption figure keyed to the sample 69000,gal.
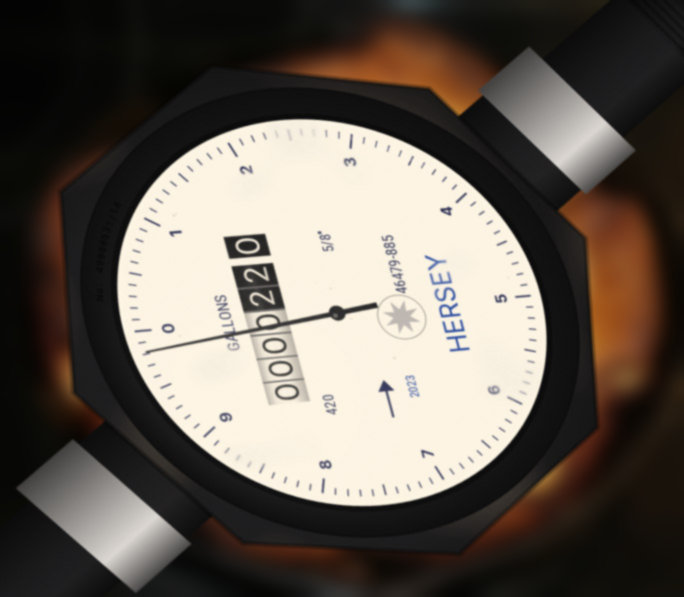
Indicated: 219.8,gal
